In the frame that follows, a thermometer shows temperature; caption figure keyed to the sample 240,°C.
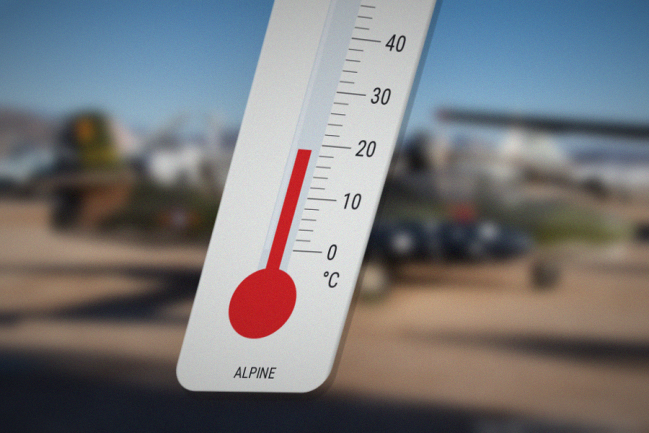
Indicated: 19,°C
